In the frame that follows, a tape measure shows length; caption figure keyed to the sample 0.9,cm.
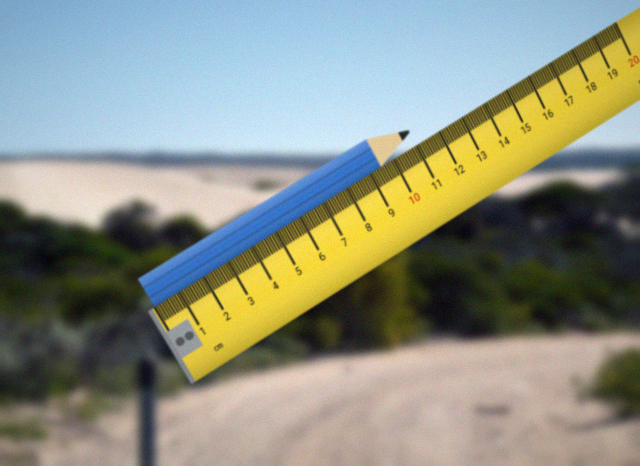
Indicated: 11,cm
